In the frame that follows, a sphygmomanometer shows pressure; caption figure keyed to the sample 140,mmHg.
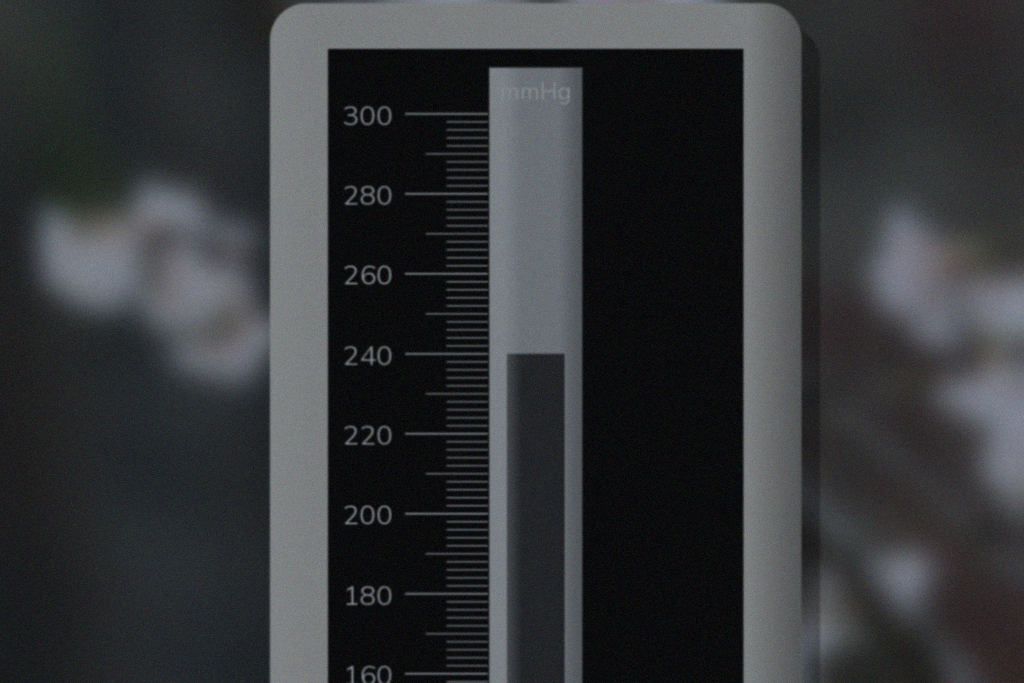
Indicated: 240,mmHg
